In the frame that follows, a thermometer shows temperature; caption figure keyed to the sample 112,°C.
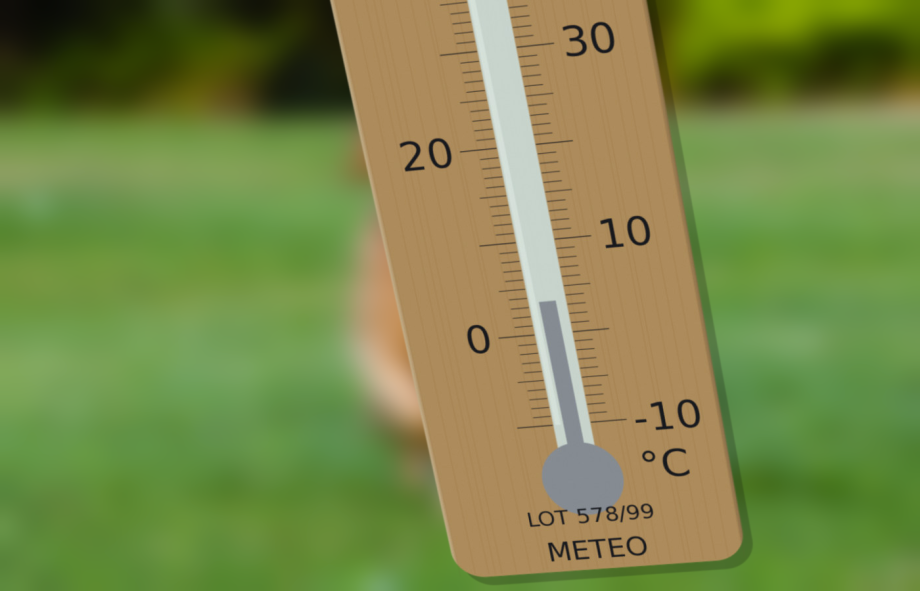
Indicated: 3.5,°C
